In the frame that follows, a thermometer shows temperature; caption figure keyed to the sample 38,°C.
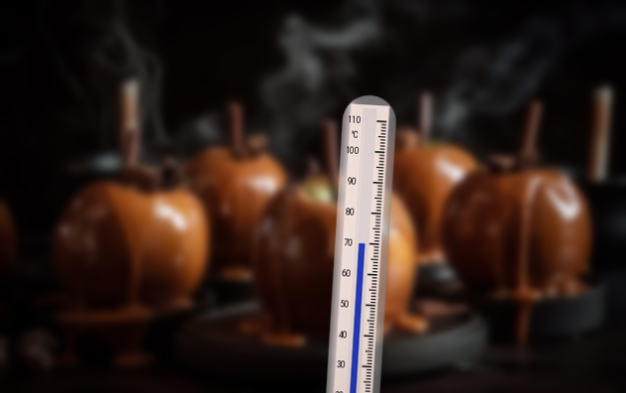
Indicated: 70,°C
